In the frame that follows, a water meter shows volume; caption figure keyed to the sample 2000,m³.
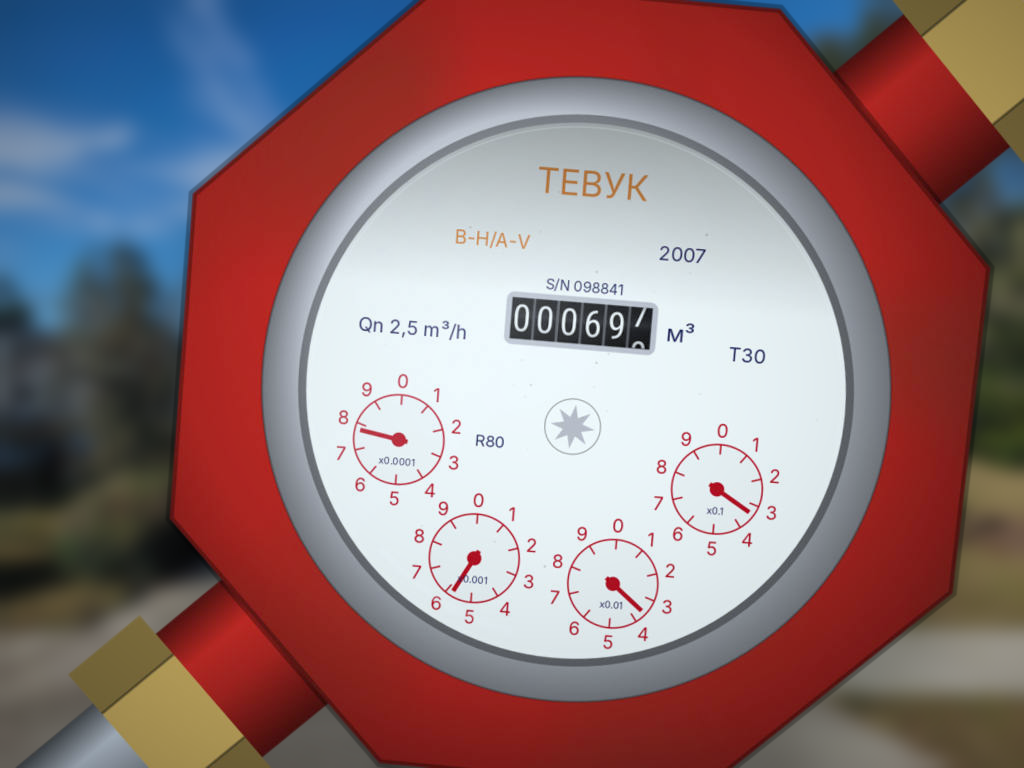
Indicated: 697.3357,m³
